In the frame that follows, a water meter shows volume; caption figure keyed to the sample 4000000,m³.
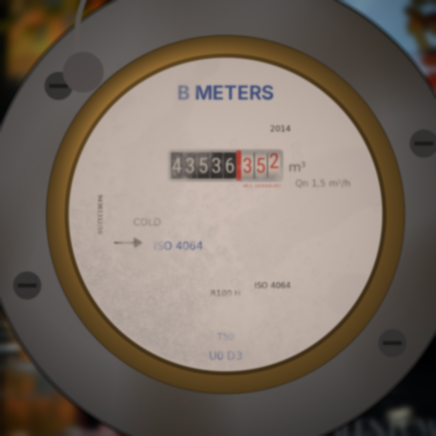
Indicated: 43536.352,m³
